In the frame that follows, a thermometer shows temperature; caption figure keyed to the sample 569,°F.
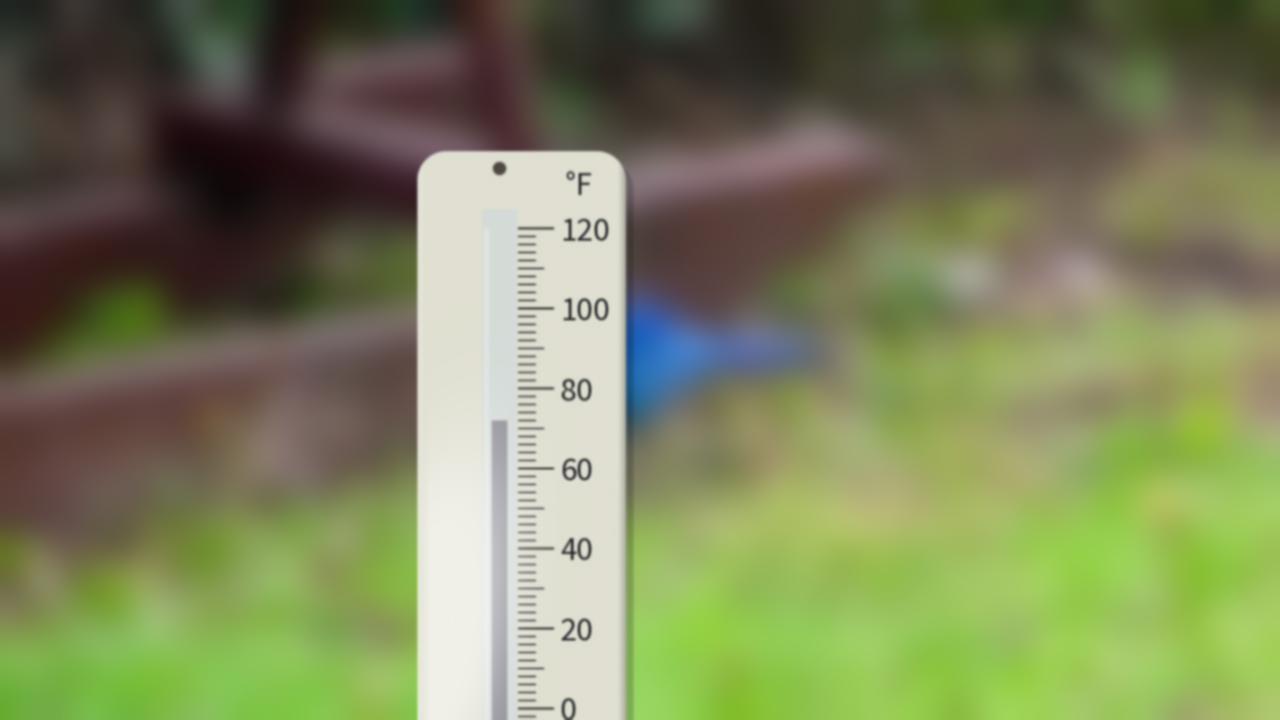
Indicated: 72,°F
